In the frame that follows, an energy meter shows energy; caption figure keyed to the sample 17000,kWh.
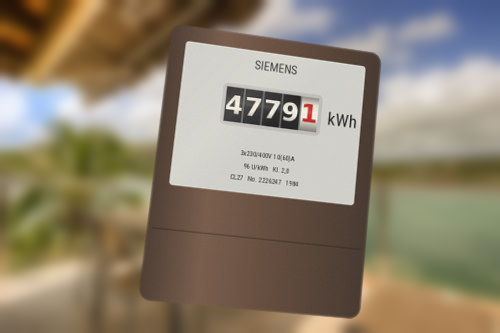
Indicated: 4779.1,kWh
